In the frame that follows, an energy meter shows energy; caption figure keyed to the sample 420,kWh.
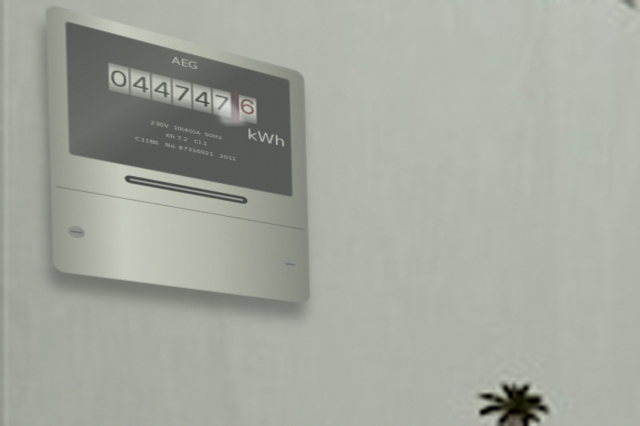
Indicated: 44747.6,kWh
